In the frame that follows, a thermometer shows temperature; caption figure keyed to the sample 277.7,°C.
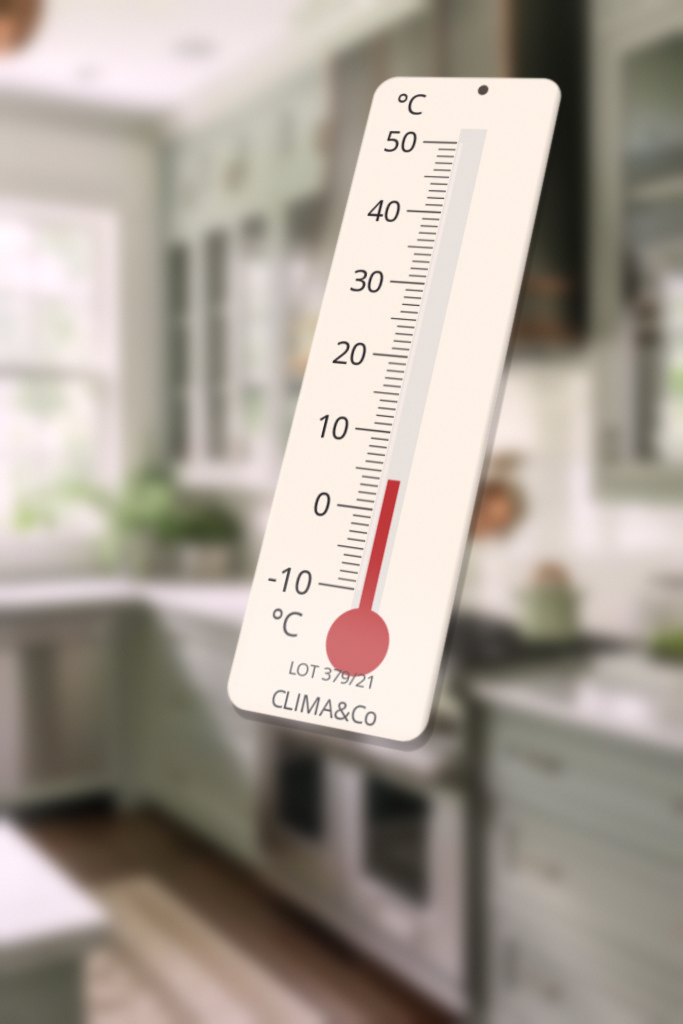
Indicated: 4,°C
